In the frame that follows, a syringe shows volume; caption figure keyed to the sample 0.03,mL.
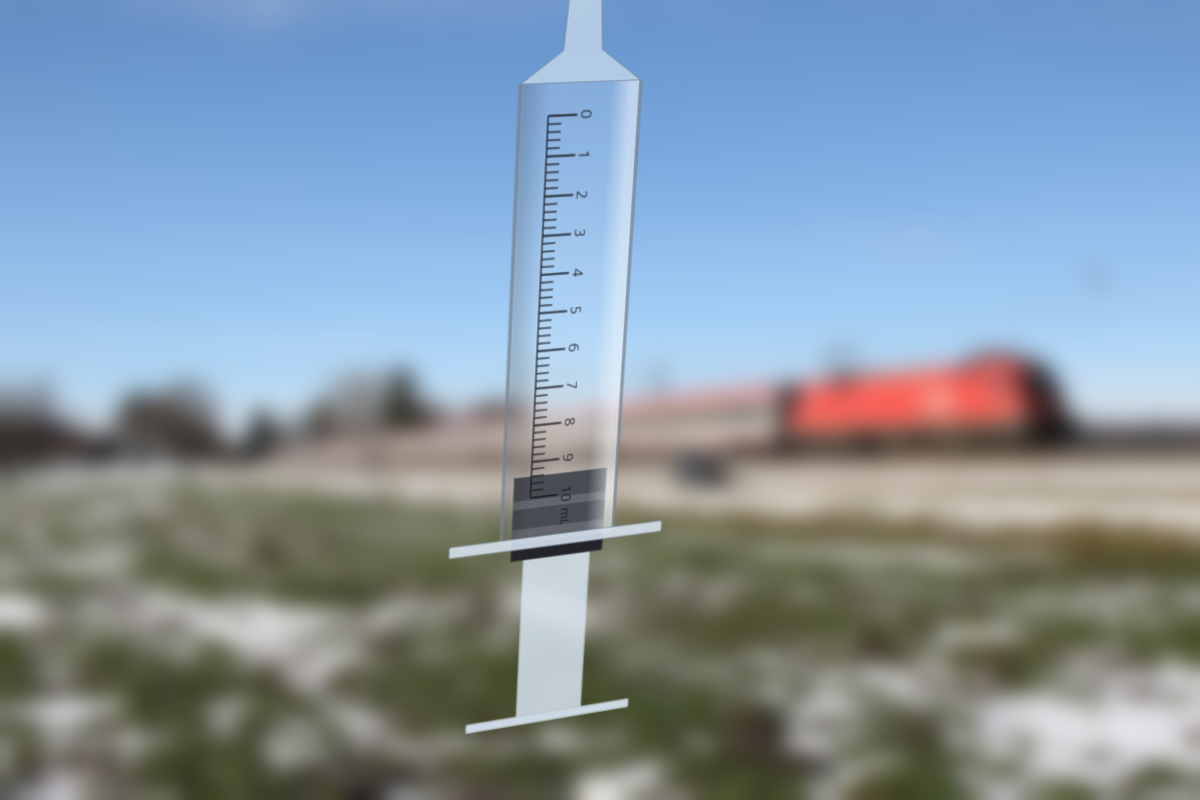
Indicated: 9.4,mL
